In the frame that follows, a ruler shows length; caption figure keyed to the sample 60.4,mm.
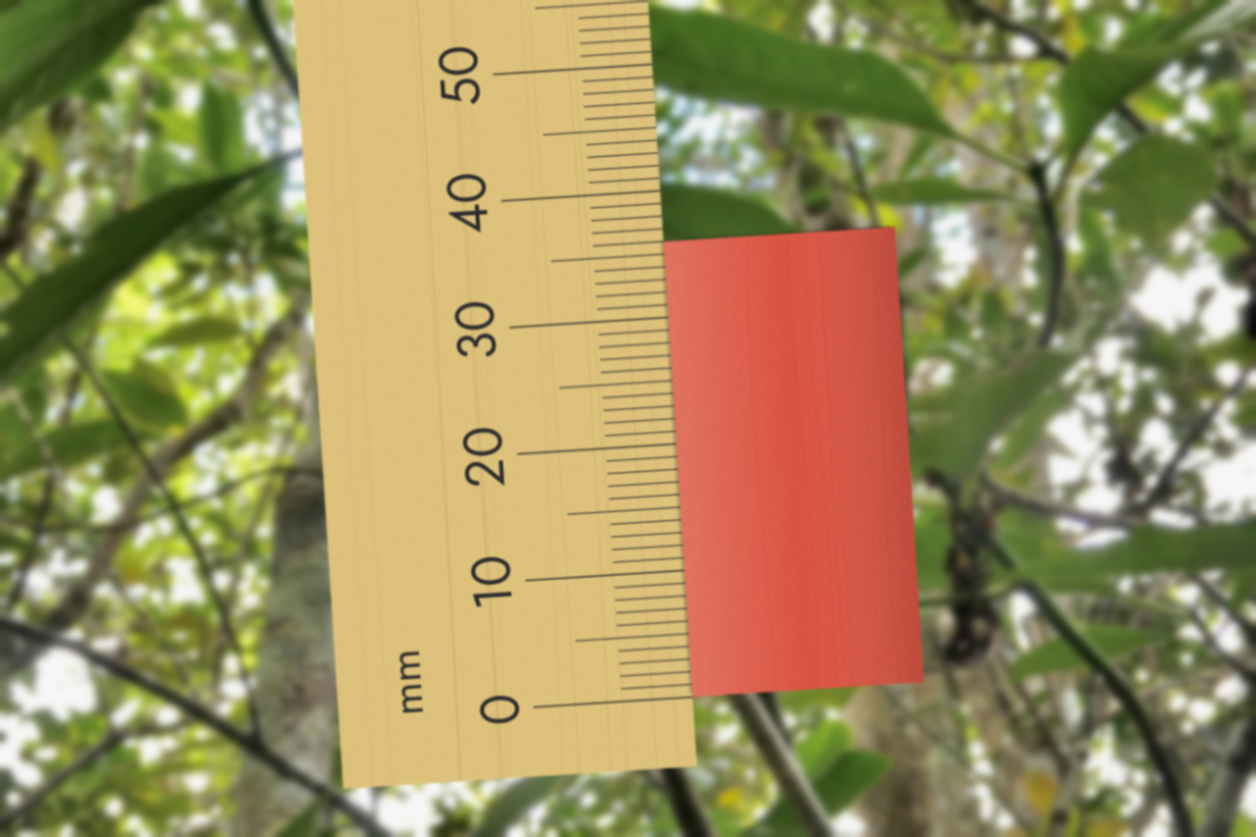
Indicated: 36,mm
